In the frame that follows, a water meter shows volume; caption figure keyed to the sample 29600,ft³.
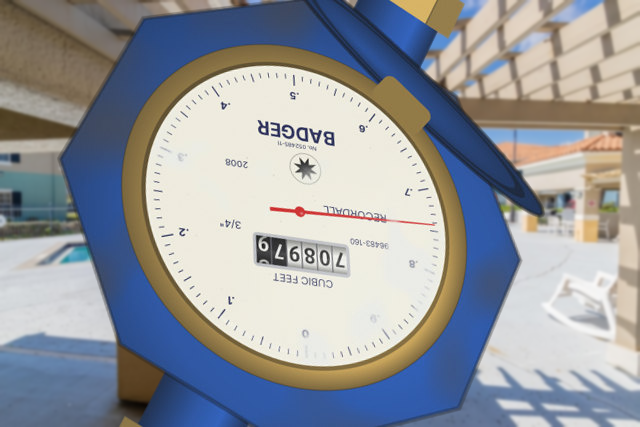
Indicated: 708978.74,ft³
